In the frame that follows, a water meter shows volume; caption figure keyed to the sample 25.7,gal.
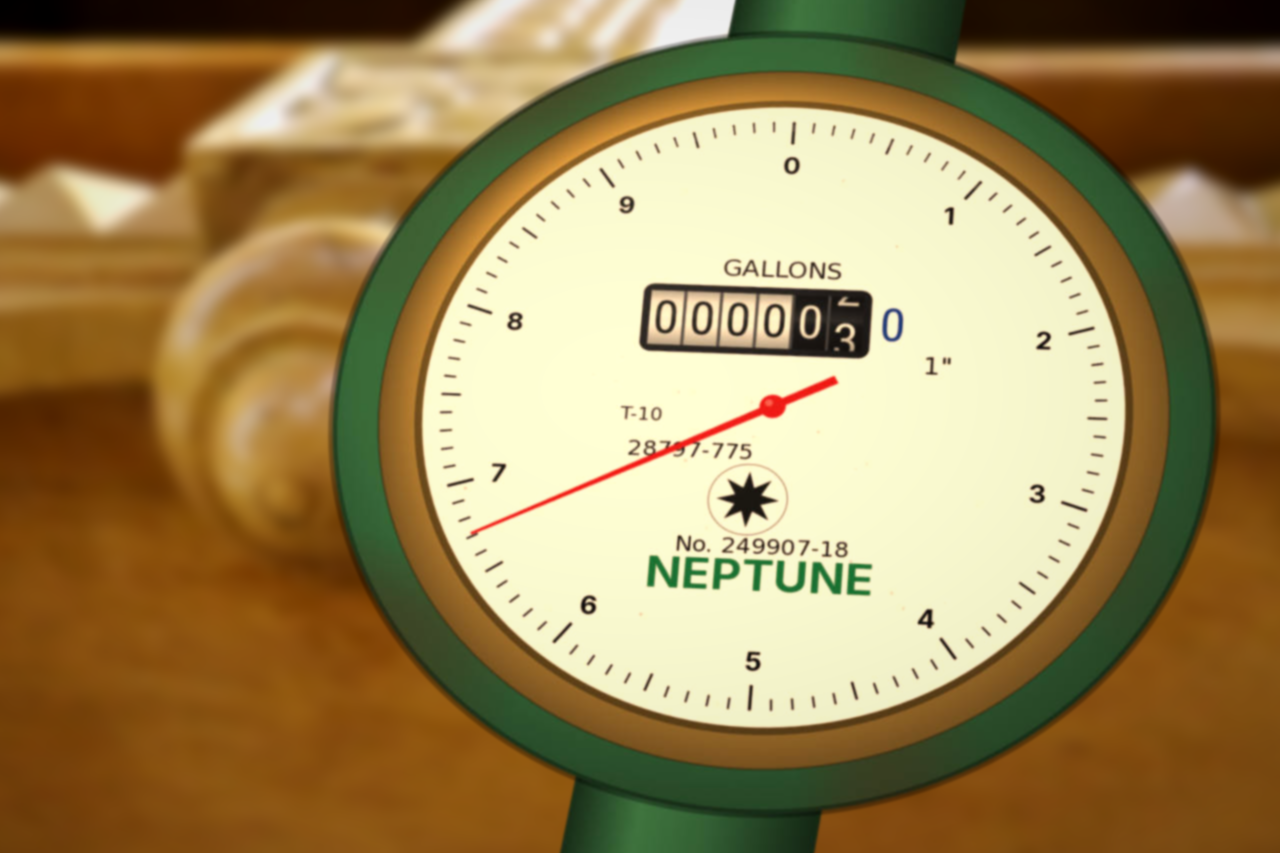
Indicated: 26.7,gal
